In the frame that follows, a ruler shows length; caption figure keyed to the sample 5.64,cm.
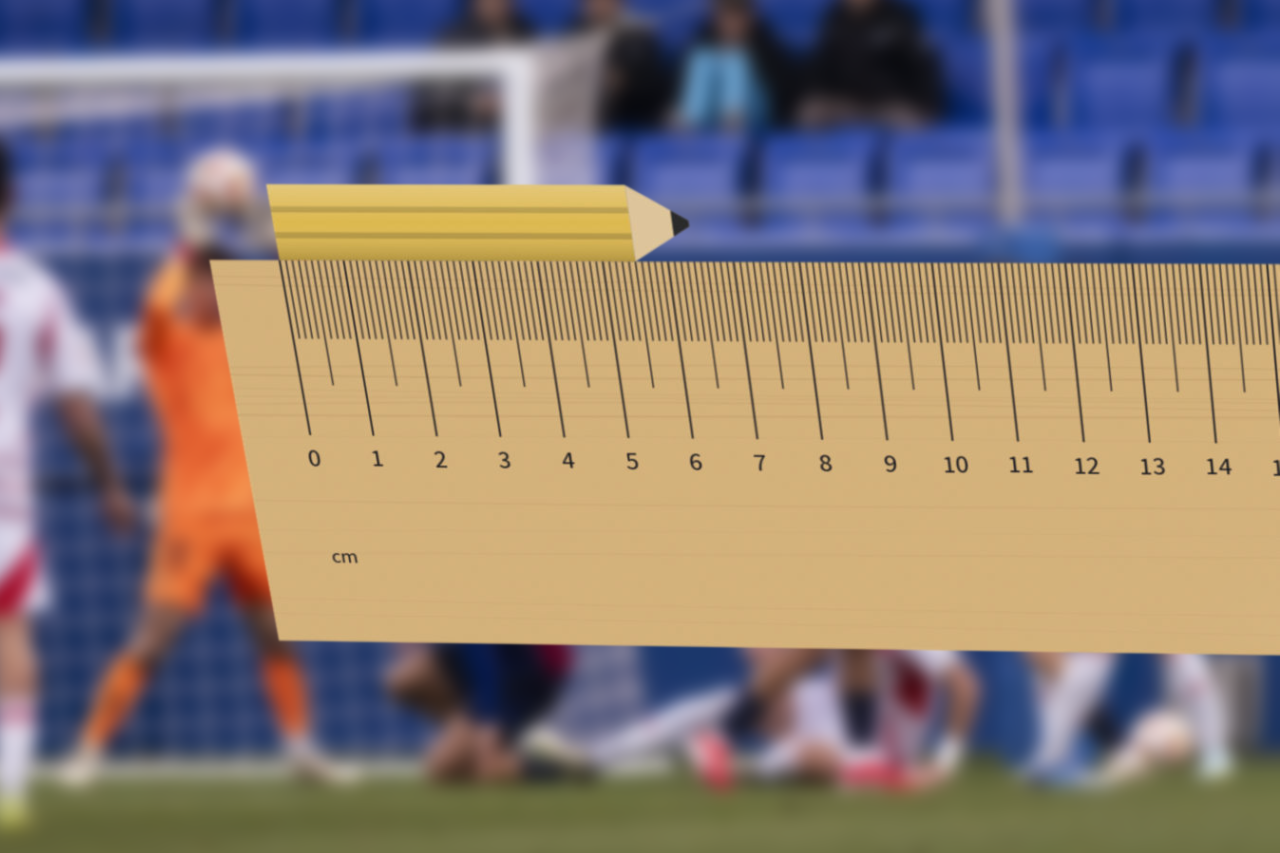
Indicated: 6.4,cm
